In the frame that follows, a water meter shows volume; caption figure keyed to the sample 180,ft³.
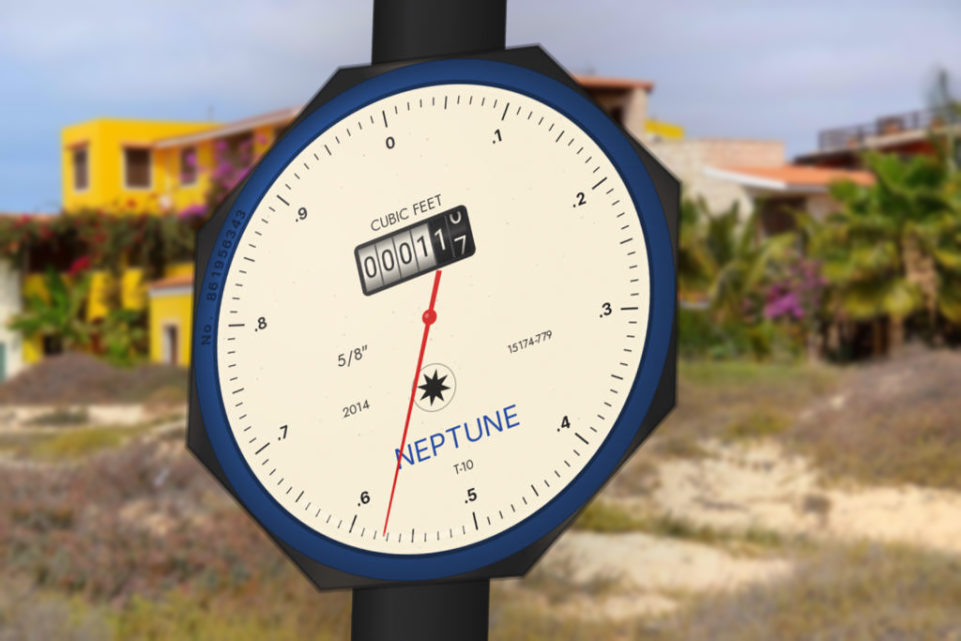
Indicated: 116.57,ft³
